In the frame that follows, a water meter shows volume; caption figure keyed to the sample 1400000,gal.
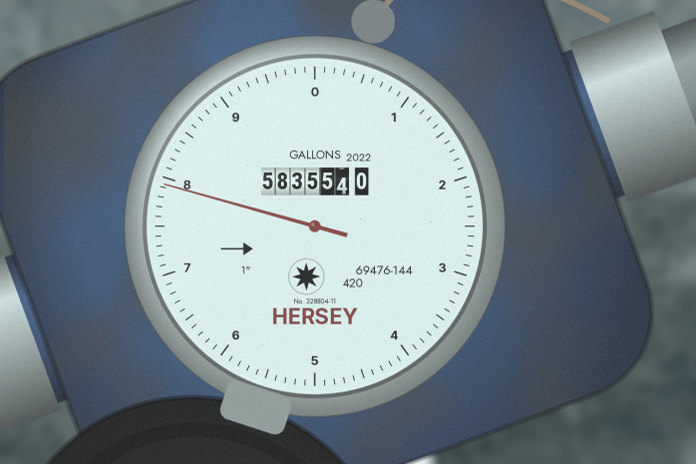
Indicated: 5835537.9,gal
